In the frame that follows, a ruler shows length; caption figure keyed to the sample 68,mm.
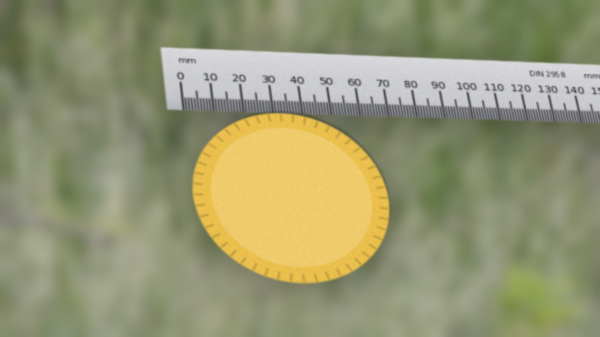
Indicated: 65,mm
